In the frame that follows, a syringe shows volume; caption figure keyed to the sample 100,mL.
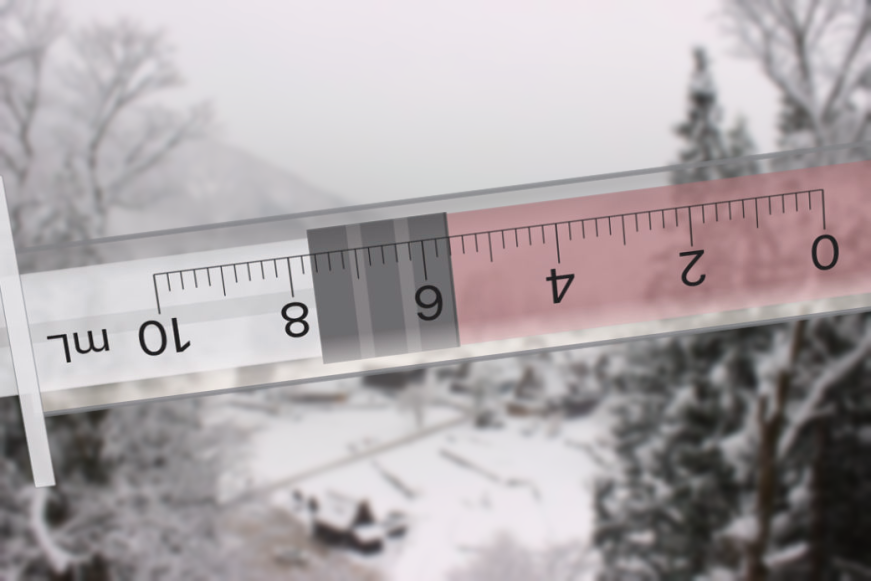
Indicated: 5.6,mL
